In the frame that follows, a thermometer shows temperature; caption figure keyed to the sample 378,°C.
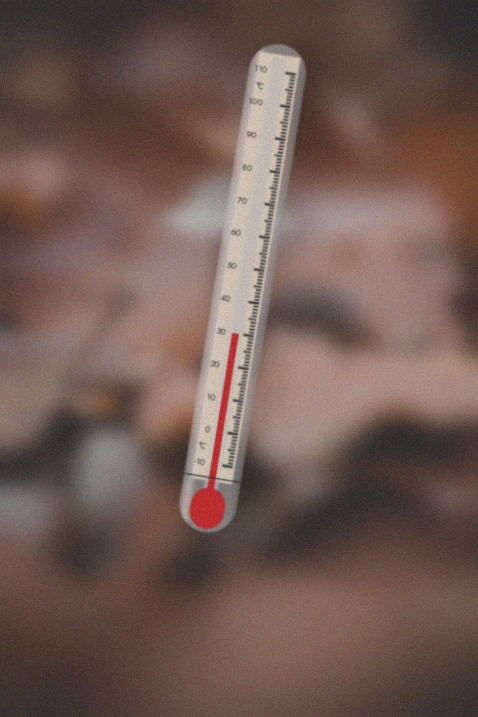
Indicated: 30,°C
